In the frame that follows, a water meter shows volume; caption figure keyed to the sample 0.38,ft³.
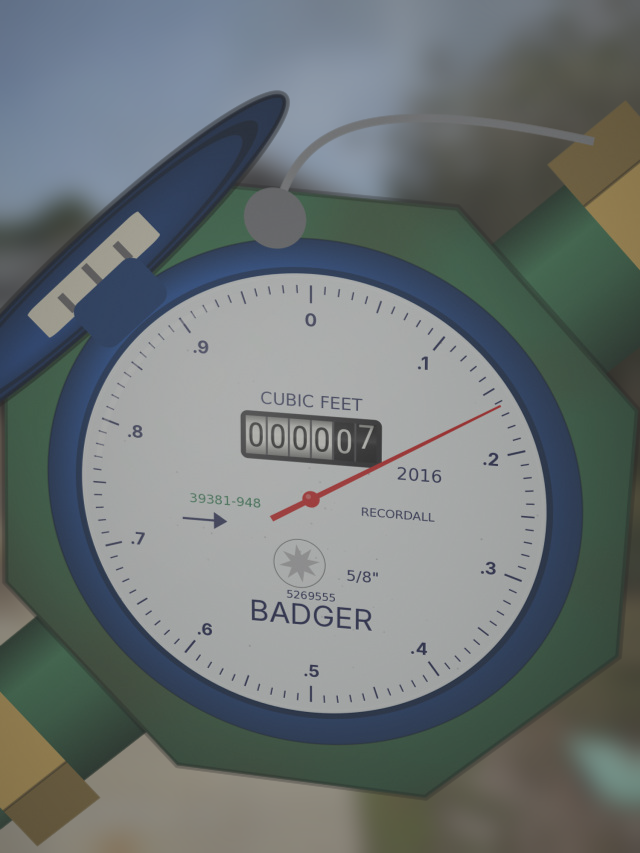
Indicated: 7.16,ft³
